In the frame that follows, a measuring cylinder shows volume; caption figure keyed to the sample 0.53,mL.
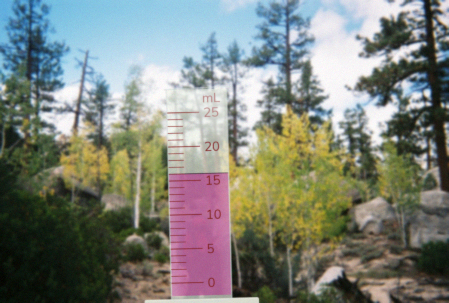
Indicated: 16,mL
